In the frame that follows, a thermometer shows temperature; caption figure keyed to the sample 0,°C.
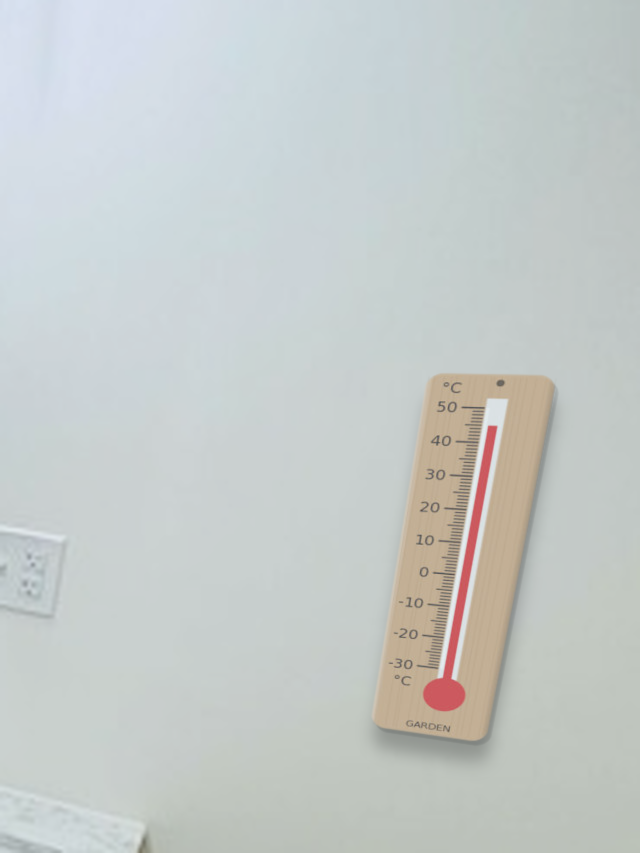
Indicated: 45,°C
